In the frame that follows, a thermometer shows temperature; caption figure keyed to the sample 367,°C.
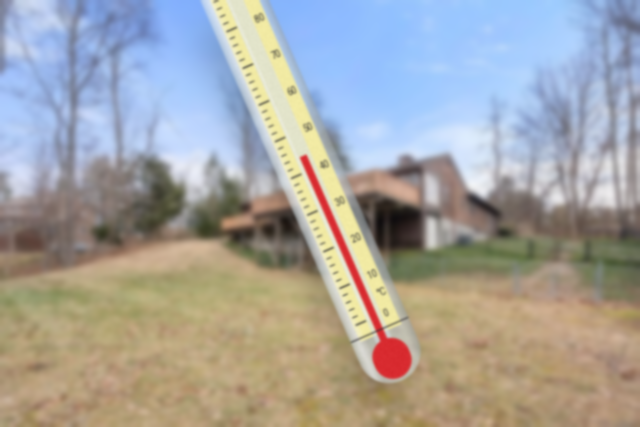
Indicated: 44,°C
